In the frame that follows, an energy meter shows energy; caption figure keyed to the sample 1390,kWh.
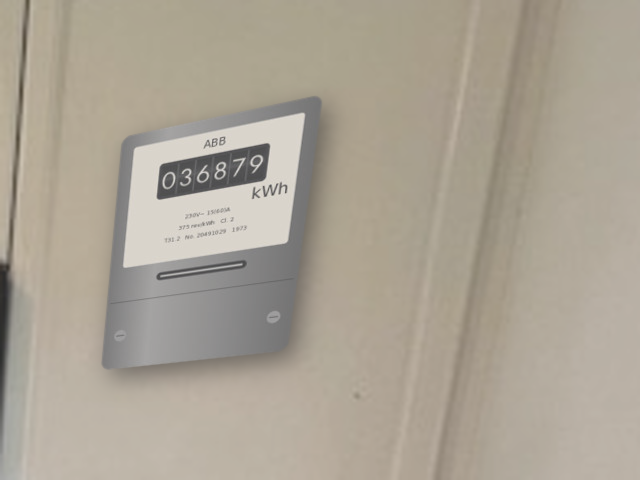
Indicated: 36879,kWh
